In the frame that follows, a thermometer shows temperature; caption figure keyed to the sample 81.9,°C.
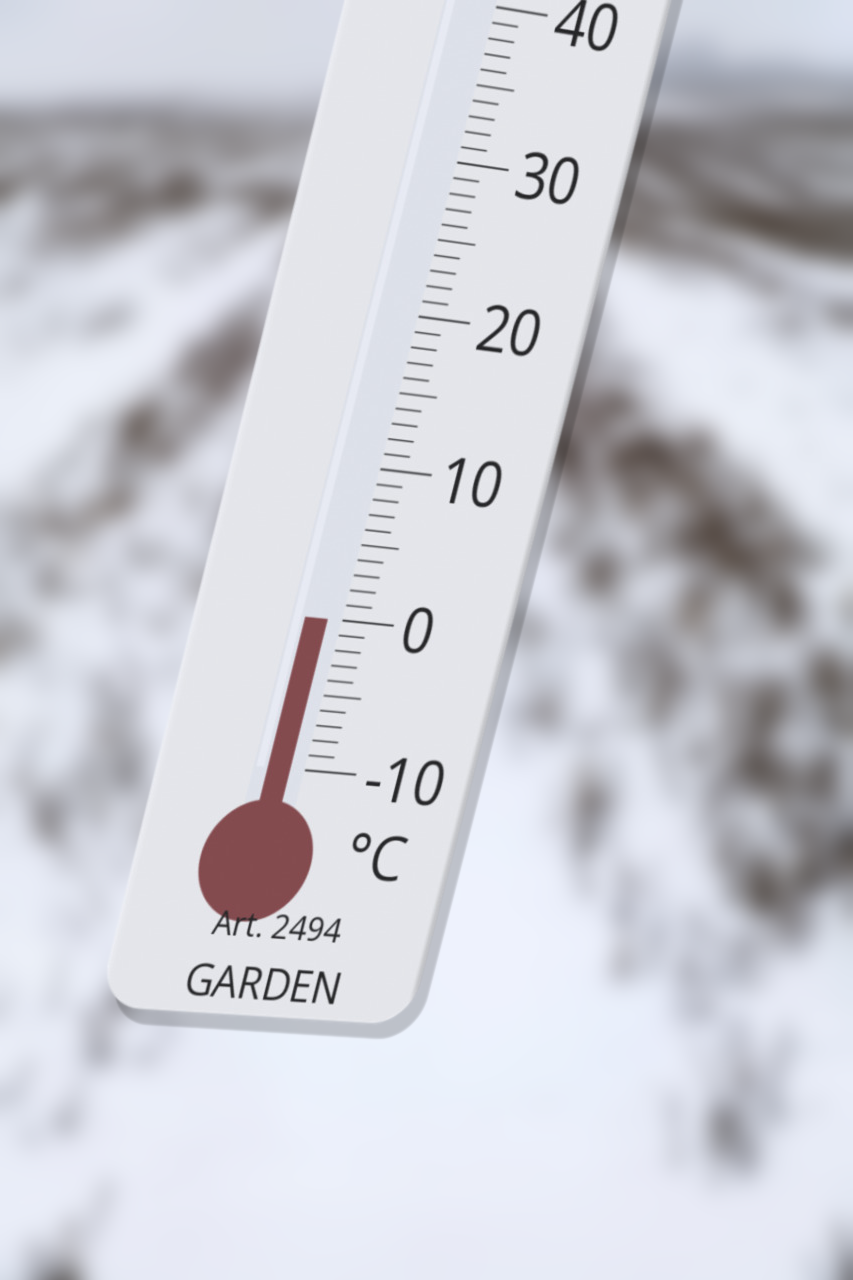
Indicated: 0,°C
